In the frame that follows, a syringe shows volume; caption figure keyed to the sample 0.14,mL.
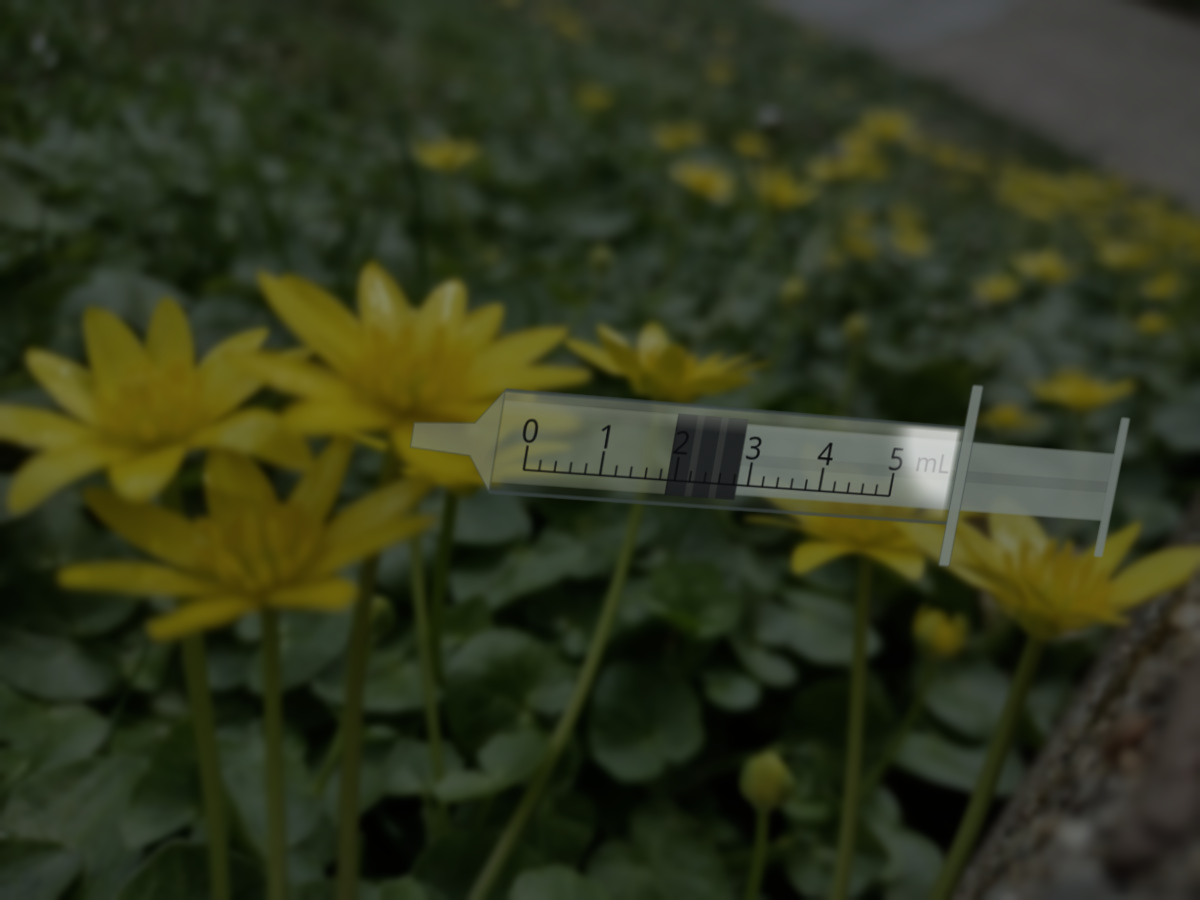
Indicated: 1.9,mL
